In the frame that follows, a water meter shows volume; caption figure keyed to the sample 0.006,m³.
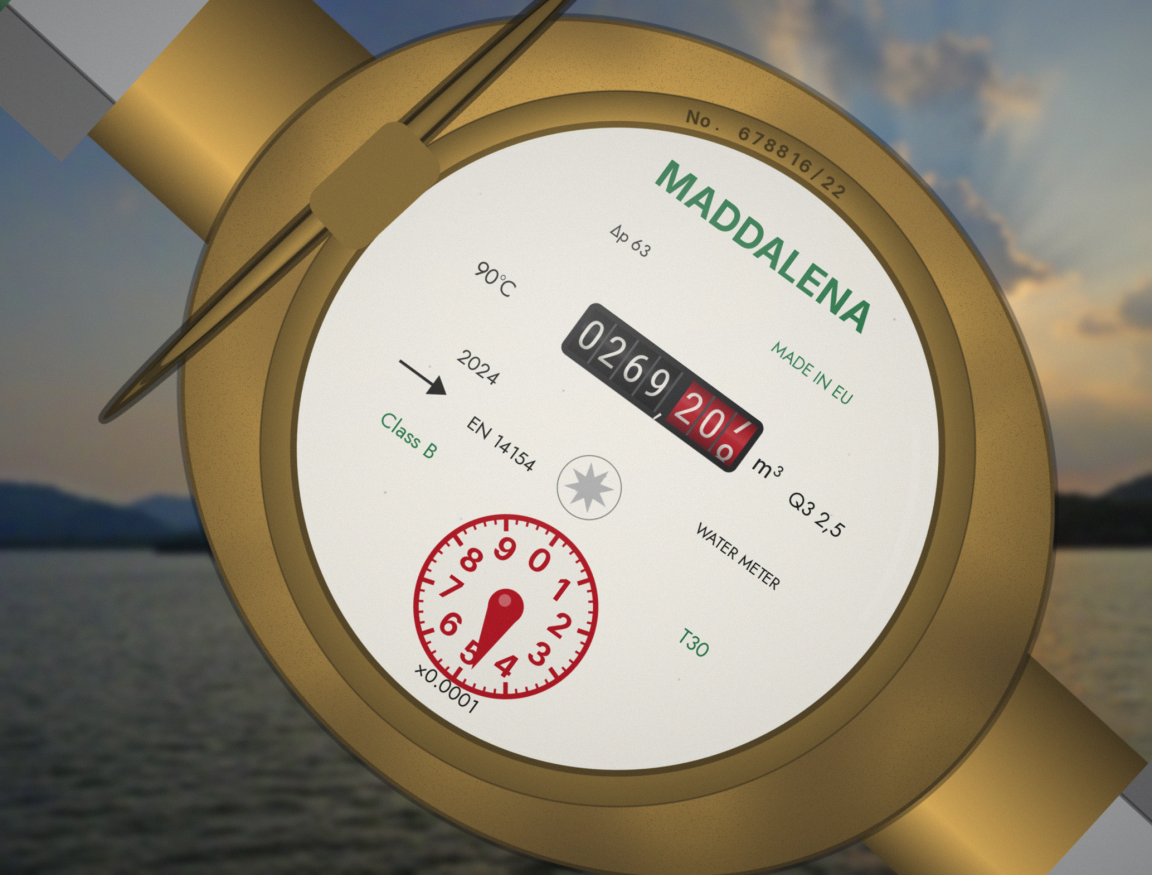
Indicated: 269.2074,m³
